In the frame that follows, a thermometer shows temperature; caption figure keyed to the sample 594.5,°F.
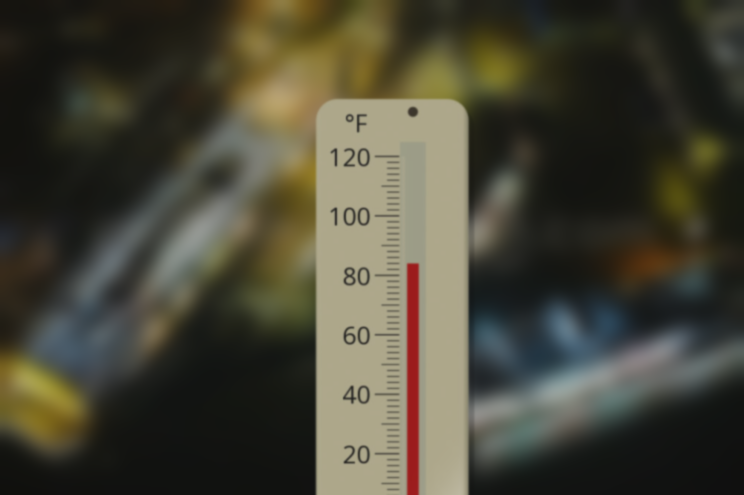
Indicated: 84,°F
